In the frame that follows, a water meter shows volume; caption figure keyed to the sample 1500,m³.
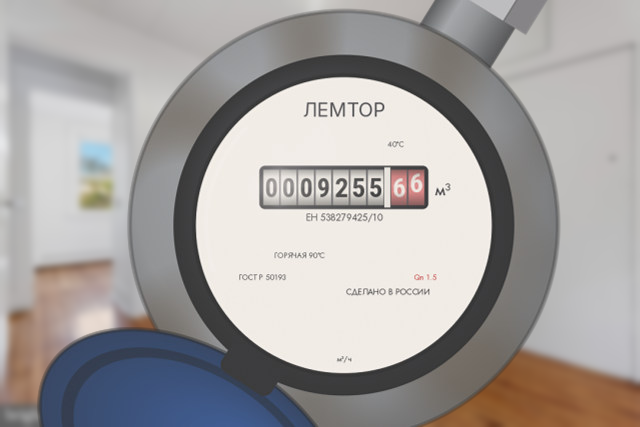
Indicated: 9255.66,m³
